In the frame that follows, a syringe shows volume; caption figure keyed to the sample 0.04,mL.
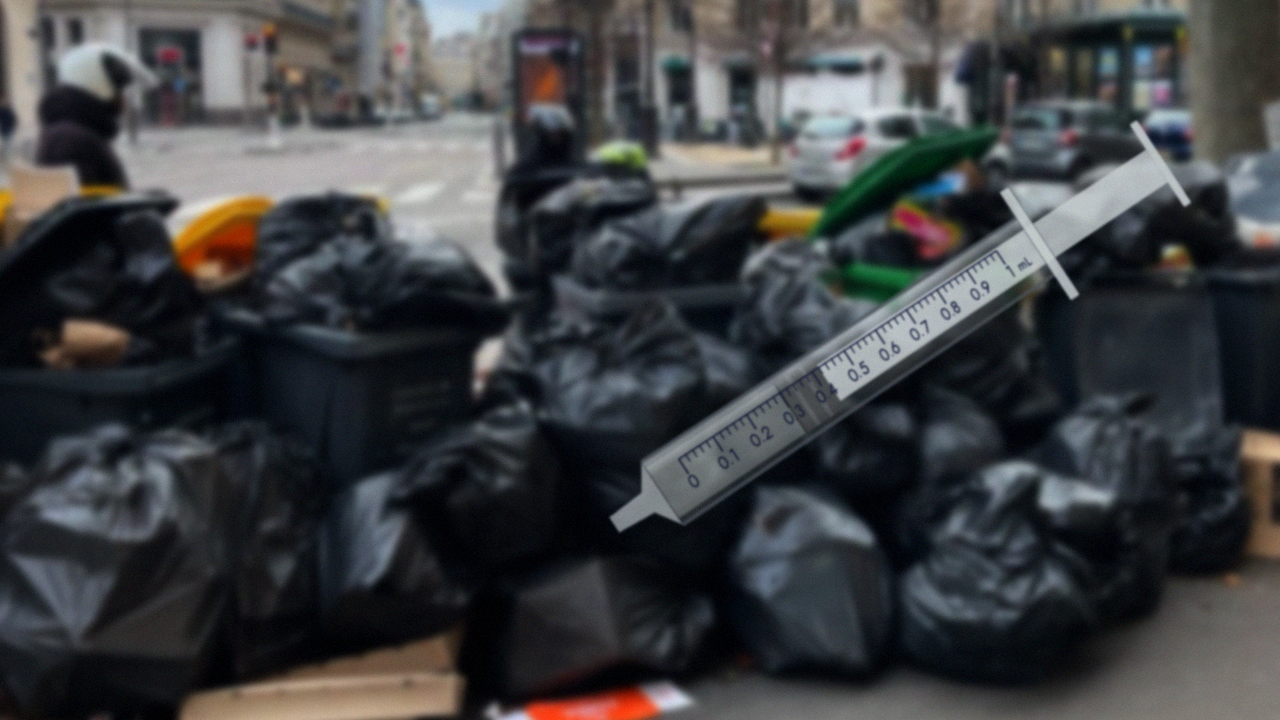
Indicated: 0.3,mL
